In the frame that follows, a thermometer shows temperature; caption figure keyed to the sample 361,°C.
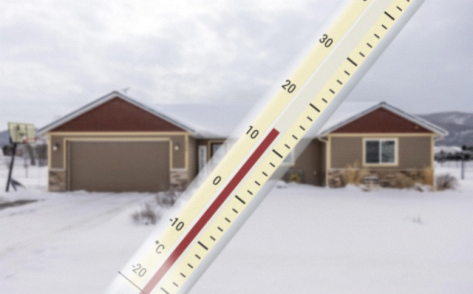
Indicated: 13,°C
